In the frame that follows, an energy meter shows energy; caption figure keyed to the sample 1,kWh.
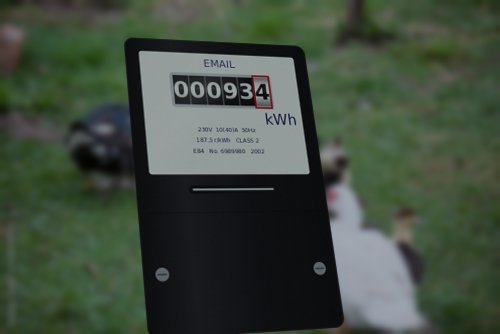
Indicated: 93.4,kWh
